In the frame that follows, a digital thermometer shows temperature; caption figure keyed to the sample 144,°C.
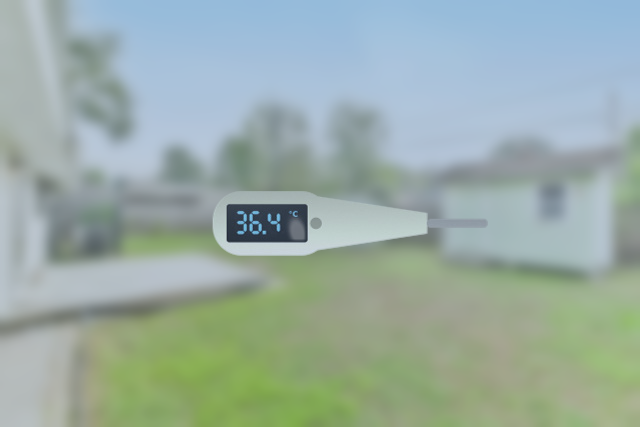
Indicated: 36.4,°C
